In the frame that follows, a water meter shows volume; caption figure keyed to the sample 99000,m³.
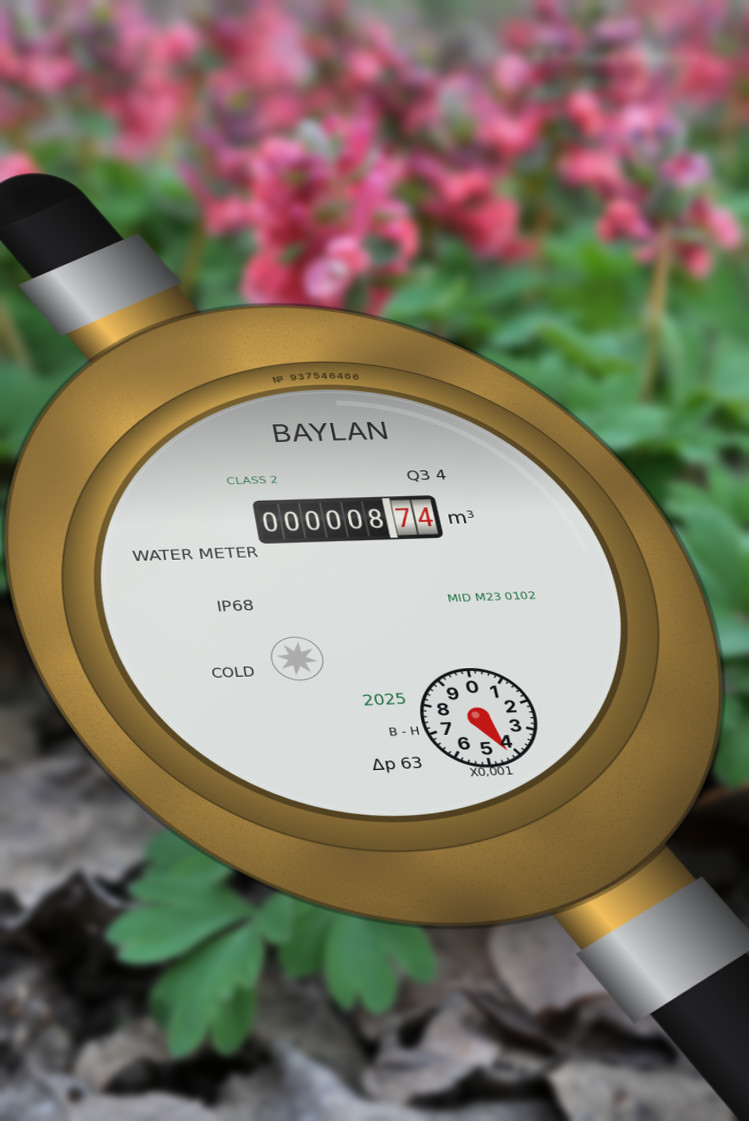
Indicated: 8.744,m³
